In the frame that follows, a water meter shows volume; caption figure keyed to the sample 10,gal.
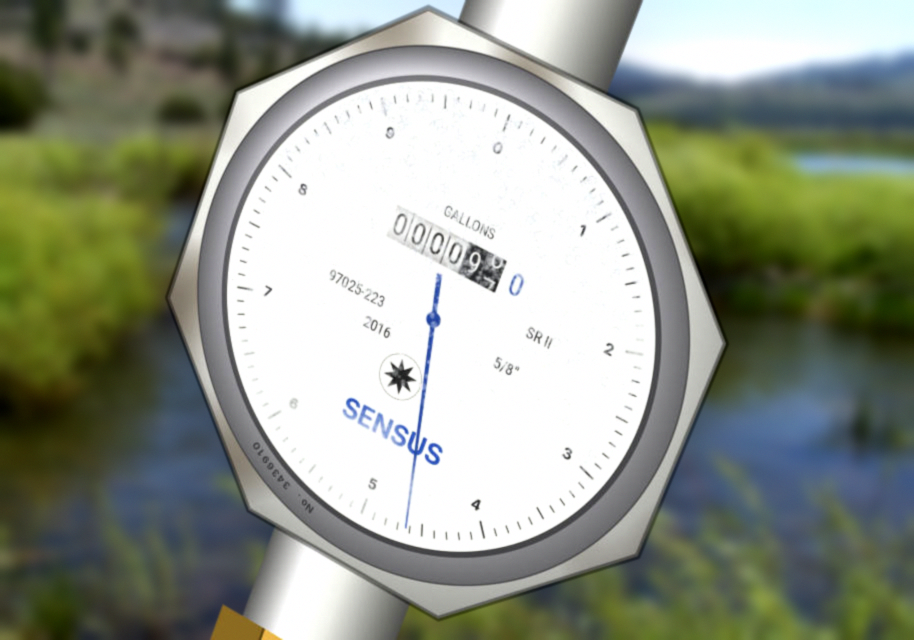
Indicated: 964.6,gal
